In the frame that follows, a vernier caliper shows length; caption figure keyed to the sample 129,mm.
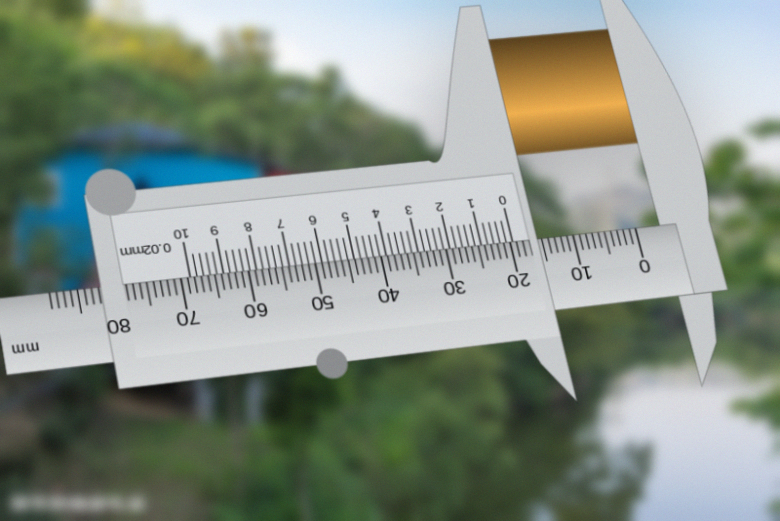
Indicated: 19.6,mm
